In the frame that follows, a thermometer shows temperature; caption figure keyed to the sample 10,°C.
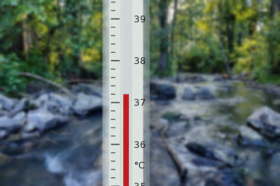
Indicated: 37.2,°C
